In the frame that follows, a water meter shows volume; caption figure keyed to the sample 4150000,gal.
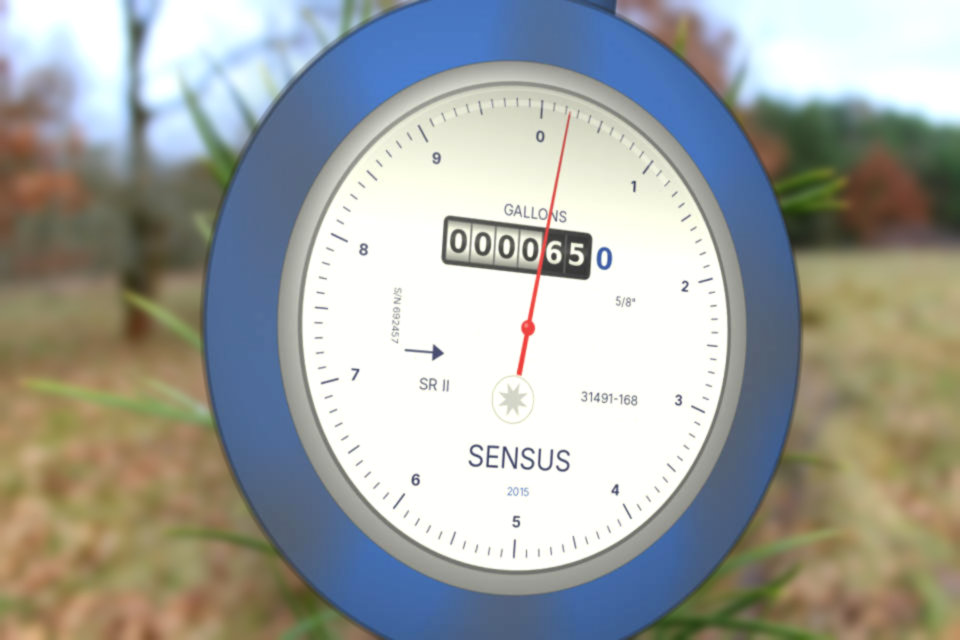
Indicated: 650.2,gal
